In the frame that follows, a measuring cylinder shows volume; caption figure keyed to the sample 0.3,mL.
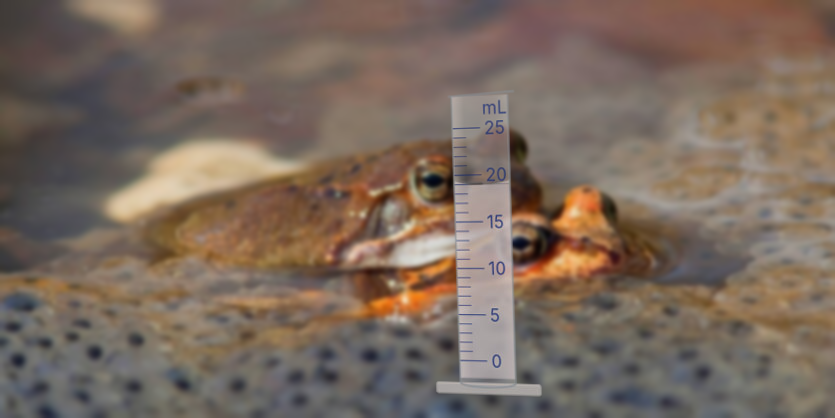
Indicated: 19,mL
